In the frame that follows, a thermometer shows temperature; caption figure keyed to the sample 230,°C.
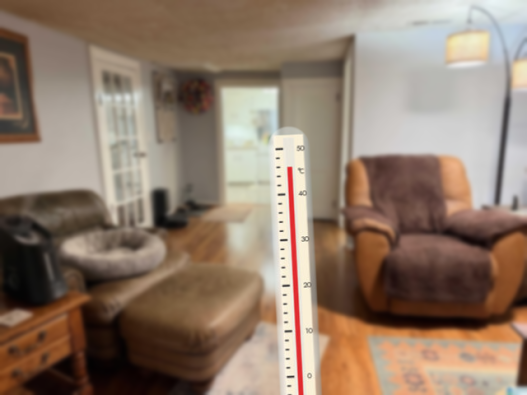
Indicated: 46,°C
